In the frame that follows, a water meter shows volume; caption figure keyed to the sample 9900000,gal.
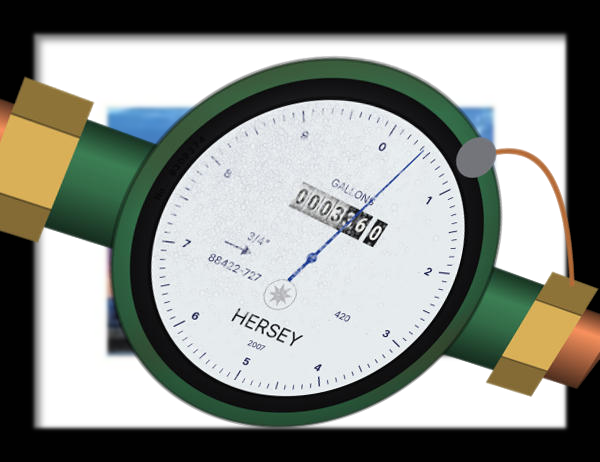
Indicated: 3360.4,gal
